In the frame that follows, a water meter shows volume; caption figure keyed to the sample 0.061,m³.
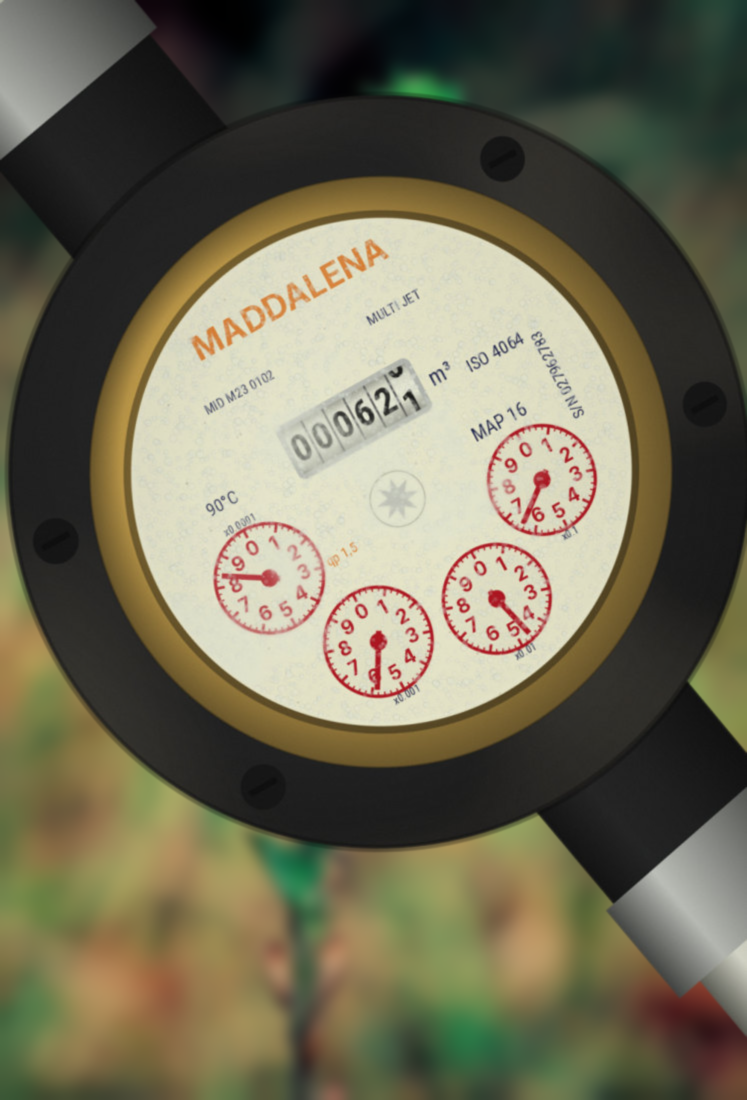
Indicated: 620.6458,m³
